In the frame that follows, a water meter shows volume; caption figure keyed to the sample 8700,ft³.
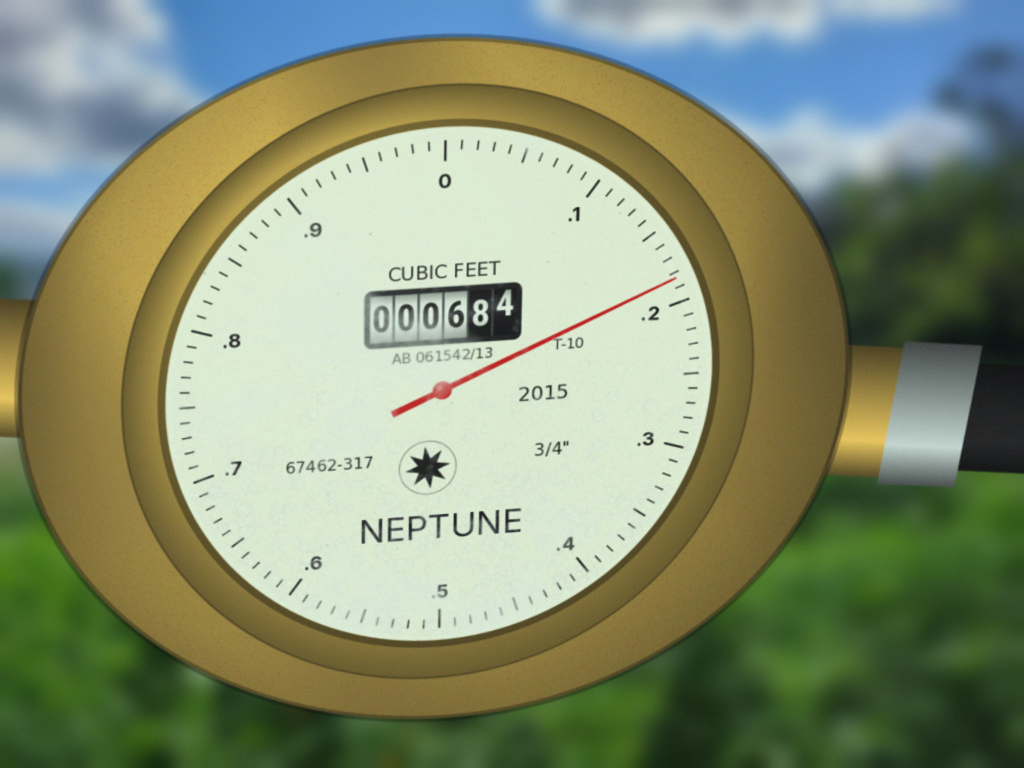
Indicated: 684.18,ft³
